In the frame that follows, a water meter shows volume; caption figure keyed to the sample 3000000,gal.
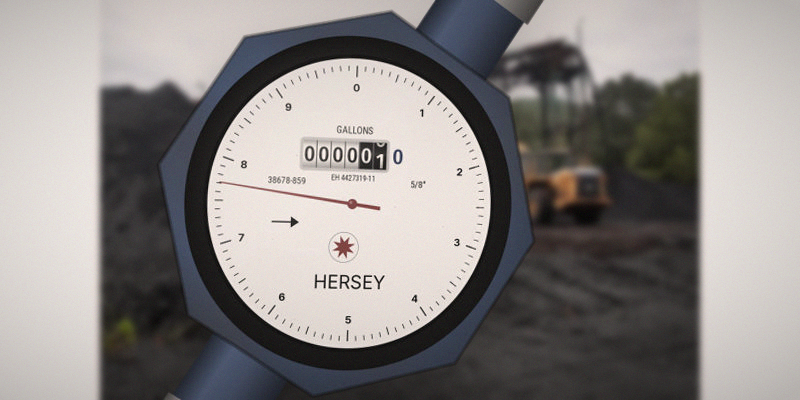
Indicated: 7.7,gal
